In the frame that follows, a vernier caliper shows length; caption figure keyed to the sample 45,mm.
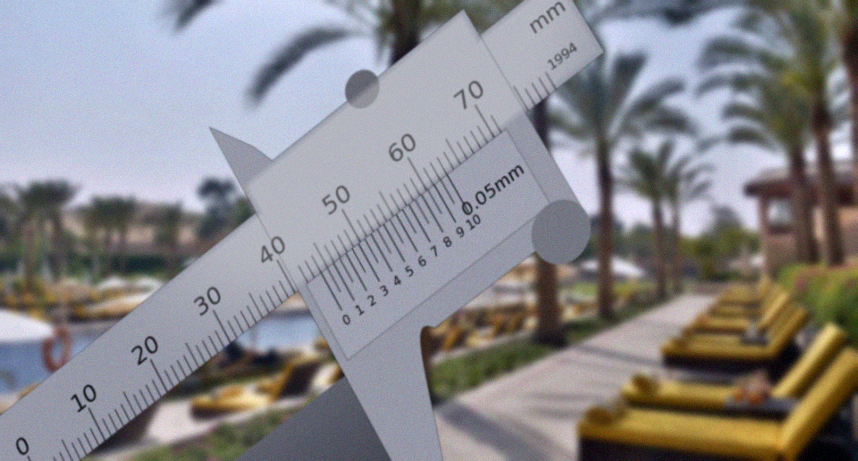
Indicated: 44.0,mm
